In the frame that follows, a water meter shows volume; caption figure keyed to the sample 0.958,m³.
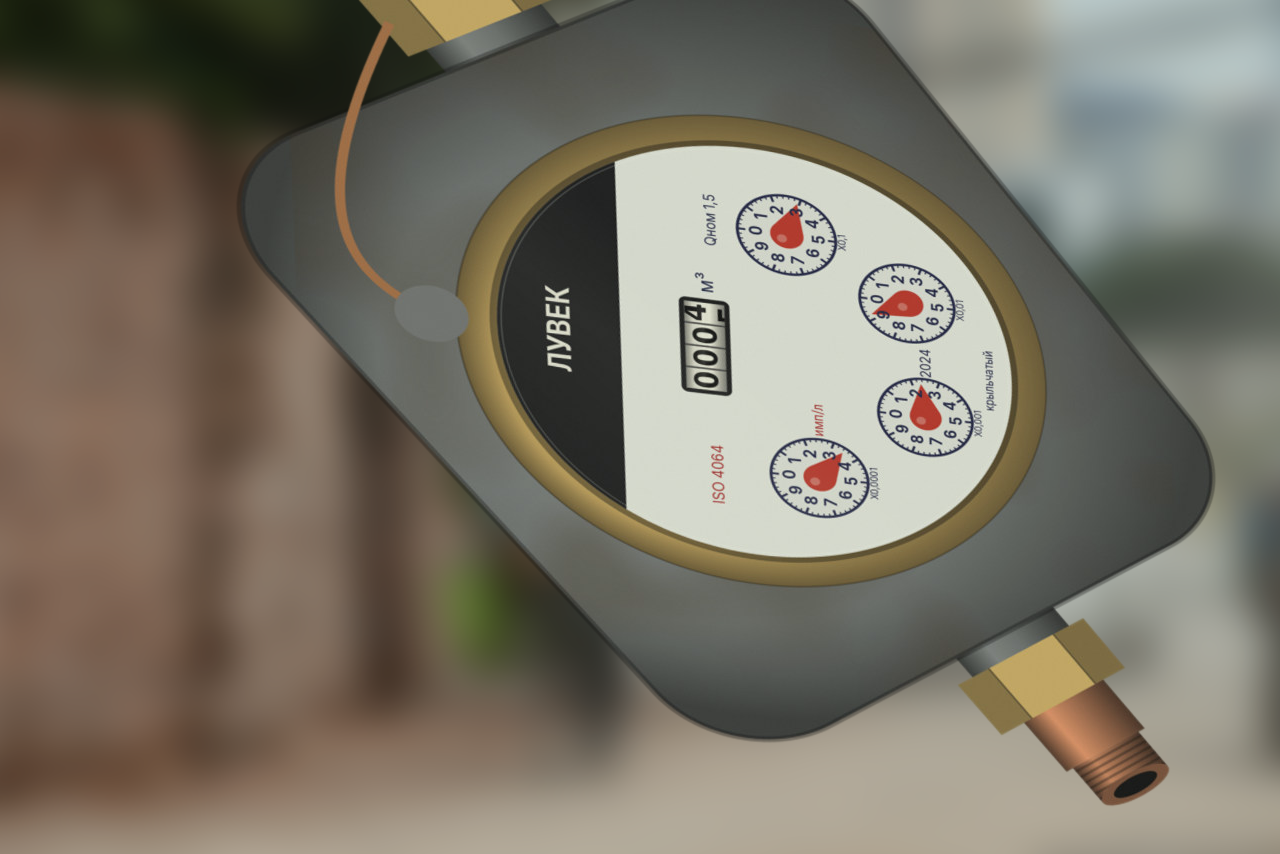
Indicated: 4.2923,m³
